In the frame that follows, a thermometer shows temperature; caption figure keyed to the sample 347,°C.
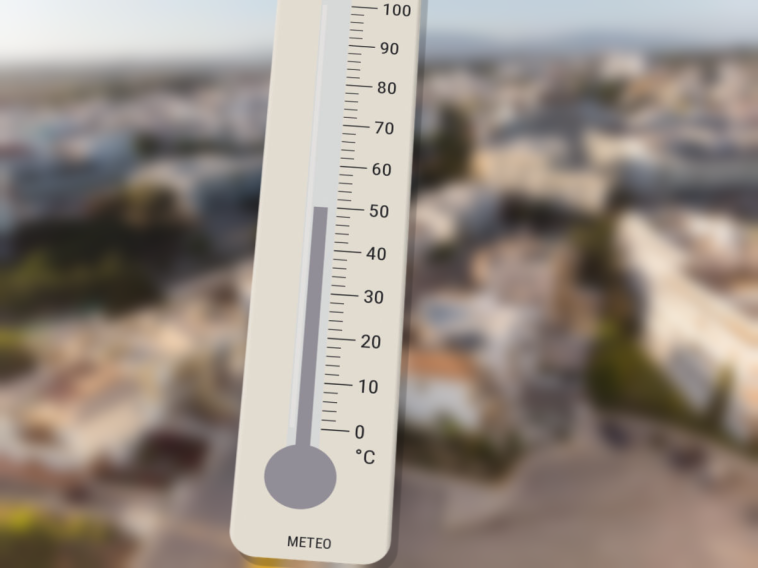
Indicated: 50,°C
